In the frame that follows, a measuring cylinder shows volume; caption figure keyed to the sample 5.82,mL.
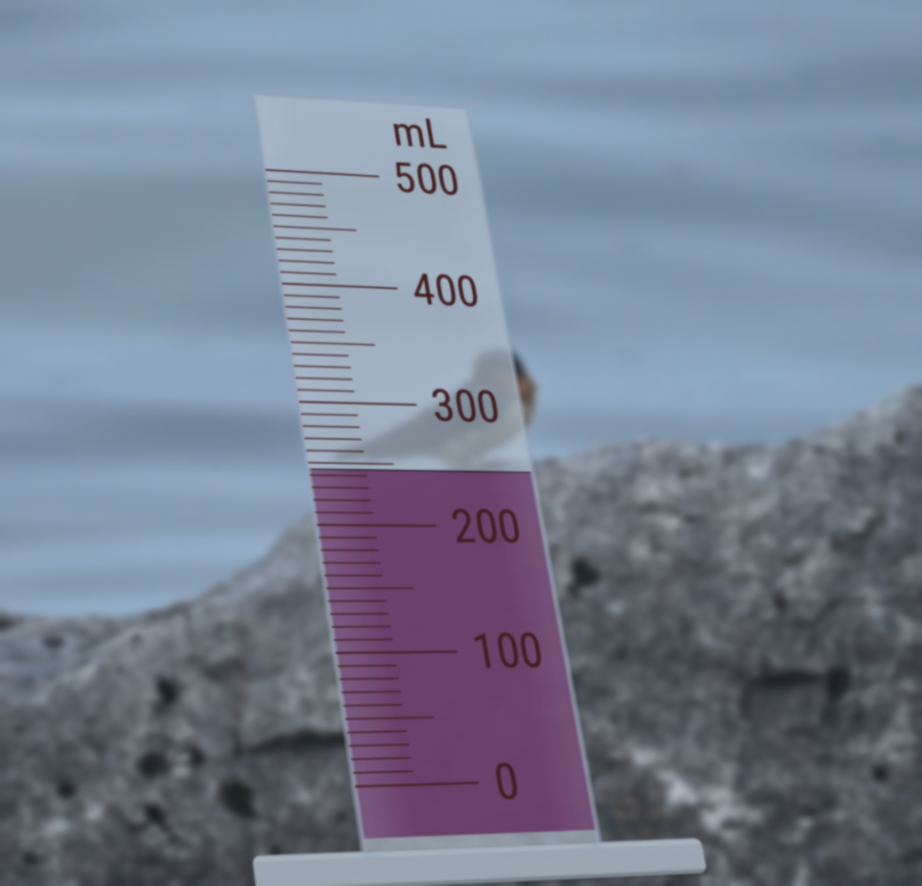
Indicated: 245,mL
